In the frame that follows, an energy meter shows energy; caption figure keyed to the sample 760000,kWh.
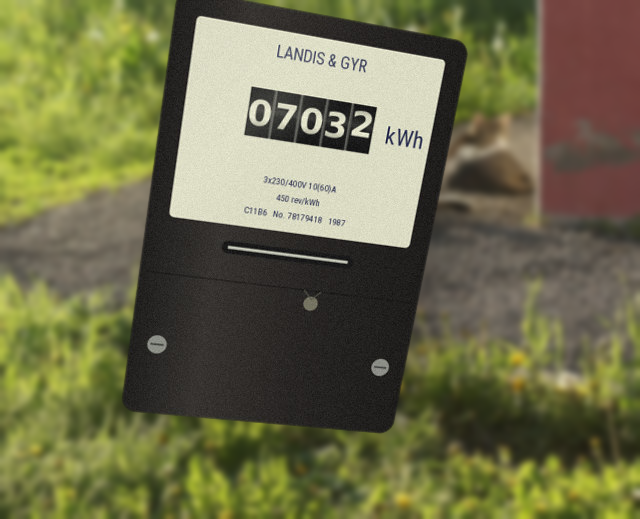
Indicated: 7032,kWh
